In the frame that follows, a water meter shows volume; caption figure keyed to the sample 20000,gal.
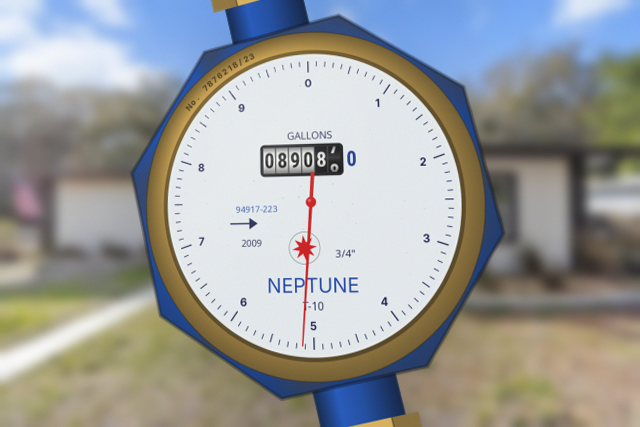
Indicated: 890875.1,gal
